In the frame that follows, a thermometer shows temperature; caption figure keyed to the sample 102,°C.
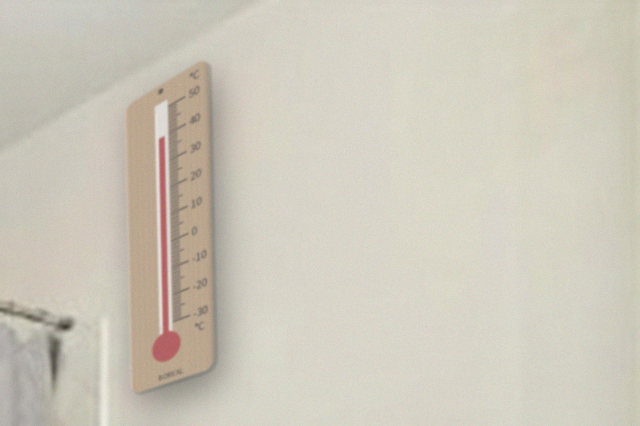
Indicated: 40,°C
